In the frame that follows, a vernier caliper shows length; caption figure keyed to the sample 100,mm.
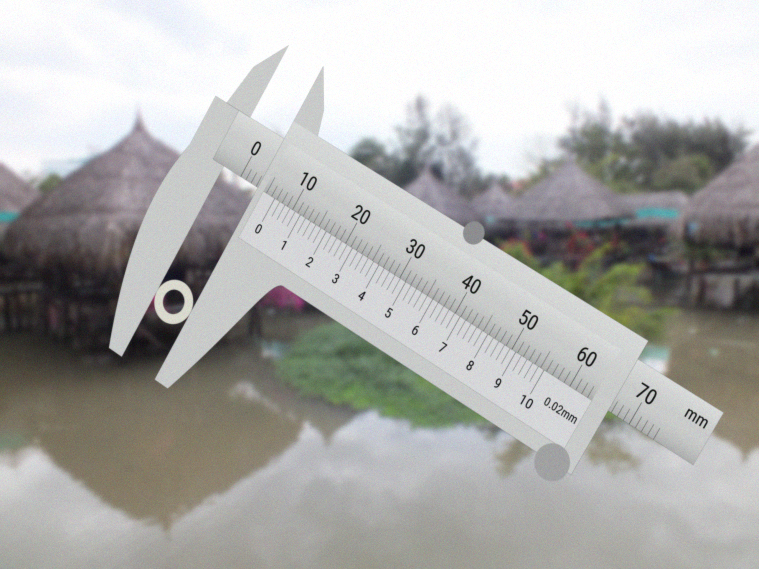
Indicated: 6.6,mm
